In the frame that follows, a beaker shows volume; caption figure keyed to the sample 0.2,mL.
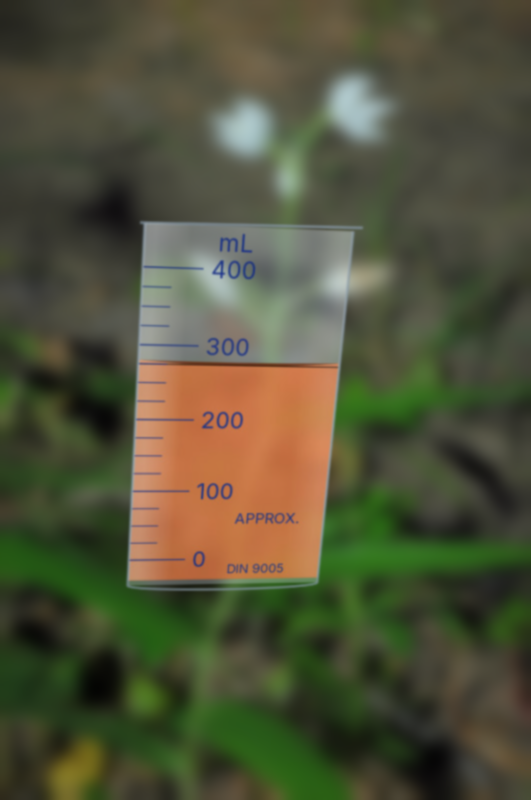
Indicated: 275,mL
